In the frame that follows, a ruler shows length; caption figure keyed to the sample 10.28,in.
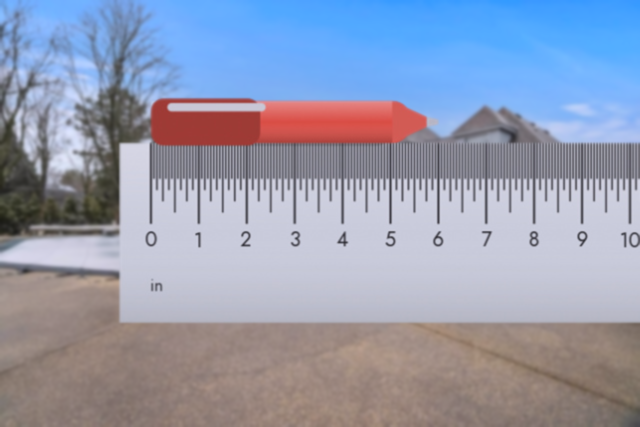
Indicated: 6,in
